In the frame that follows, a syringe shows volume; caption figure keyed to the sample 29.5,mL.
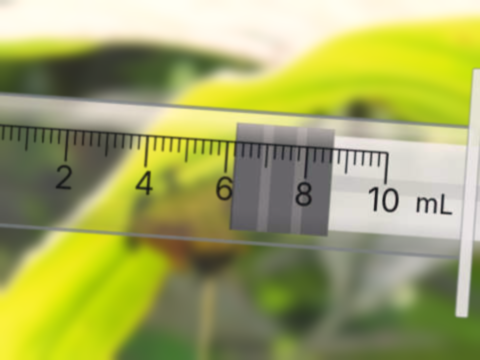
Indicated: 6.2,mL
